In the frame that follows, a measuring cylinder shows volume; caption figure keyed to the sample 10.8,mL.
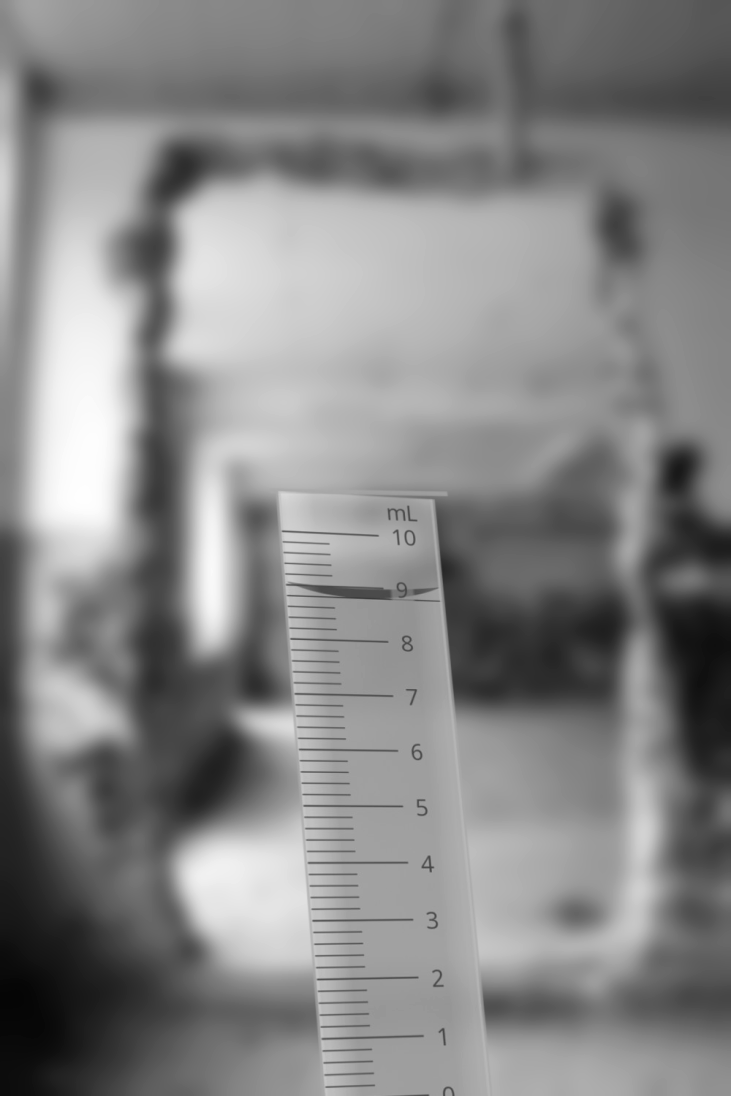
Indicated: 8.8,mL
